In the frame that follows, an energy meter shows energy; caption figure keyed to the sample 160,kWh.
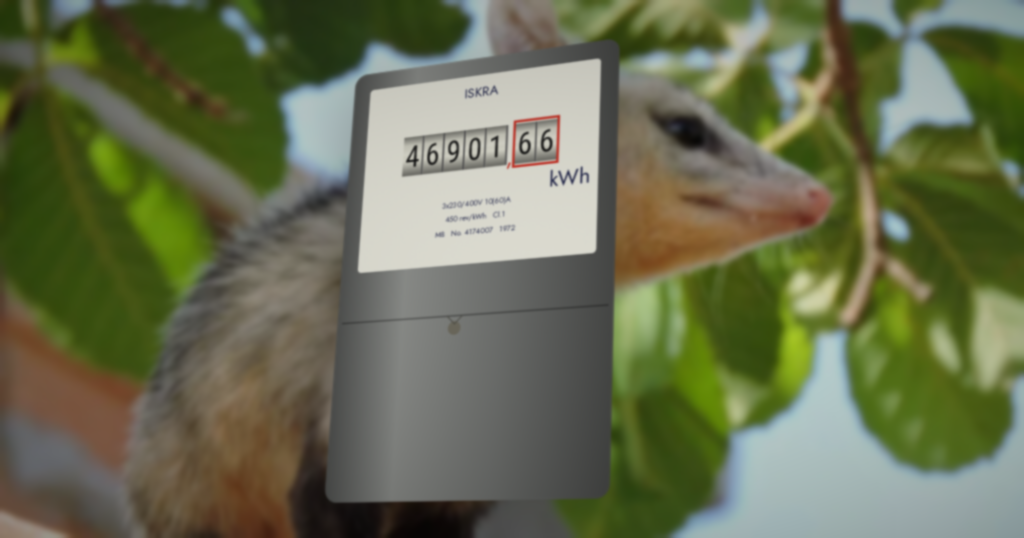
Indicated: 46901.66,kWh
